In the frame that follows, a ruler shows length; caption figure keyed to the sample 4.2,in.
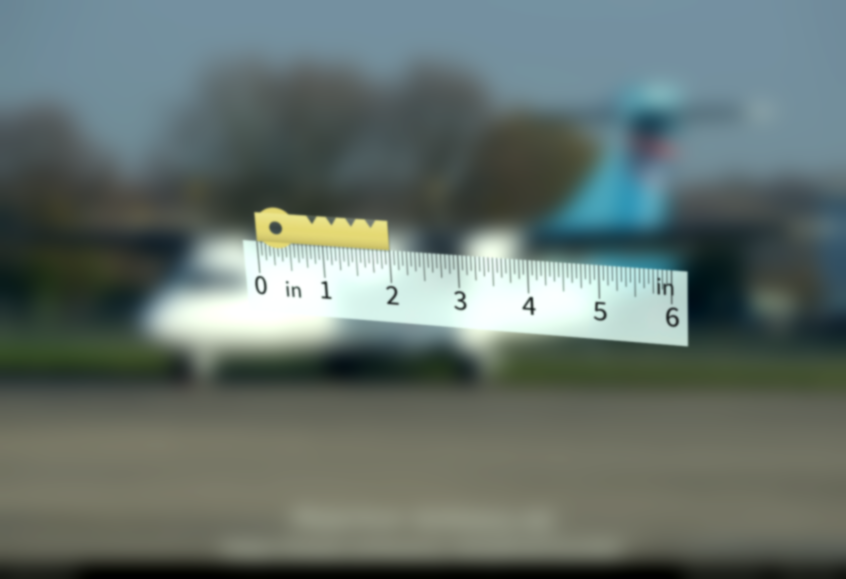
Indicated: 2,in
